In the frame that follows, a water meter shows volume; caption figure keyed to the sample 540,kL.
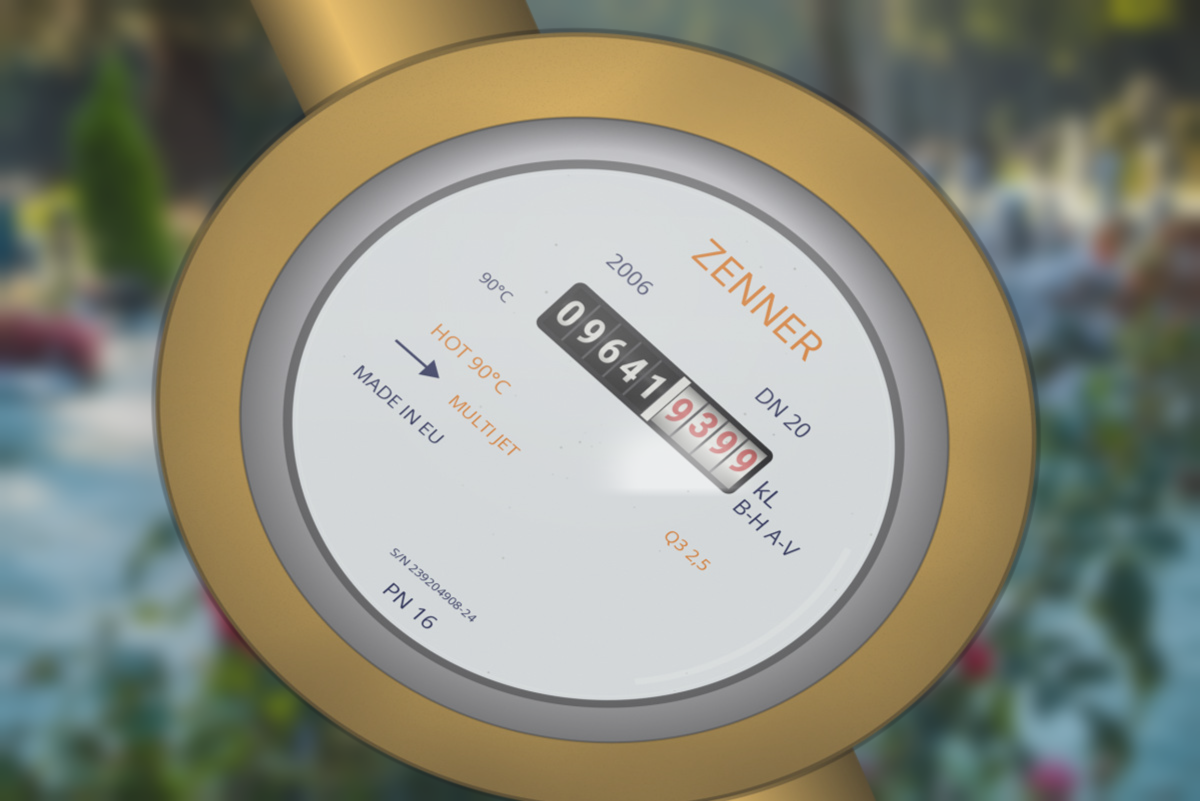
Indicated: 9641.9399,kL
